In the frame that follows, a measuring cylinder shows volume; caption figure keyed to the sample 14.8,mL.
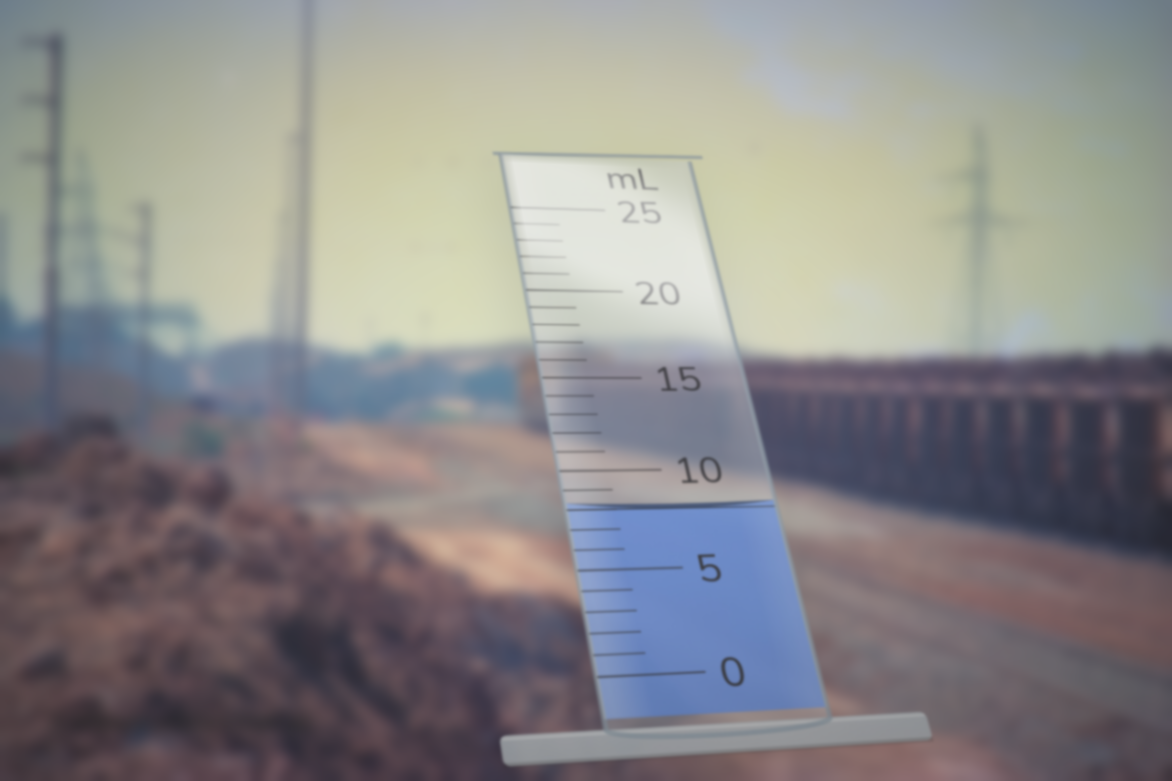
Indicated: 8,mL
